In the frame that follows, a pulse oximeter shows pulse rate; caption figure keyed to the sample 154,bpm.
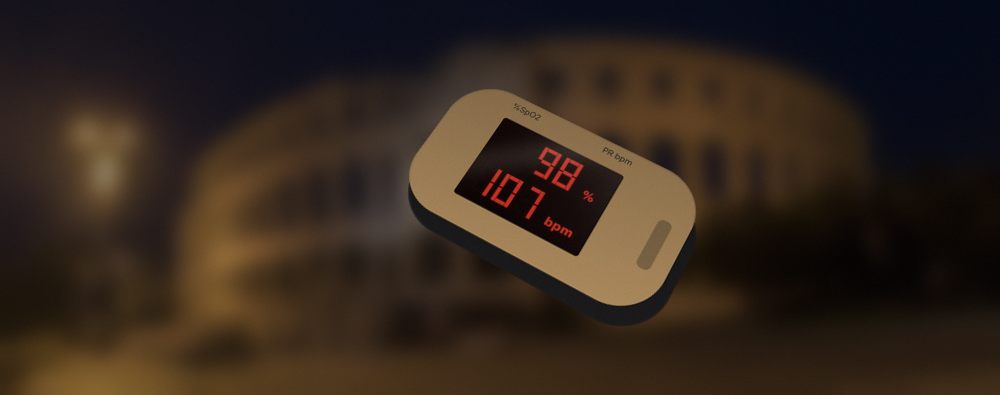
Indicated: 107,bpm
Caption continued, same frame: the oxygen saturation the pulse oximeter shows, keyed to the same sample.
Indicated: 98,%
